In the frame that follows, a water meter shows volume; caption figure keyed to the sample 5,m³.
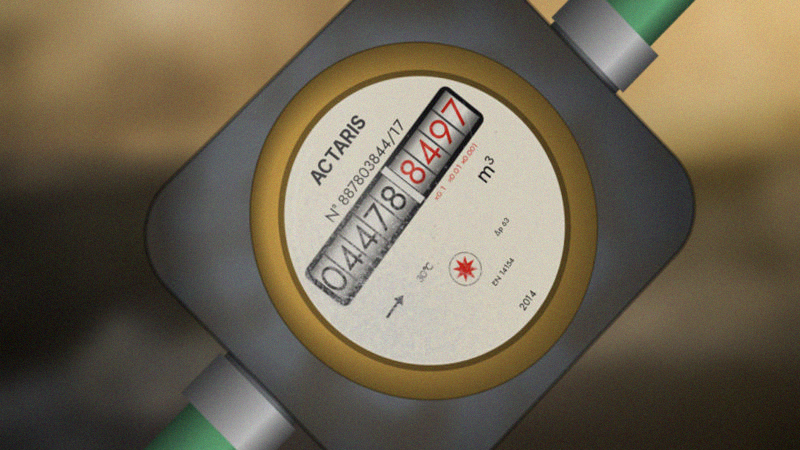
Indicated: 4478.8497,m³
